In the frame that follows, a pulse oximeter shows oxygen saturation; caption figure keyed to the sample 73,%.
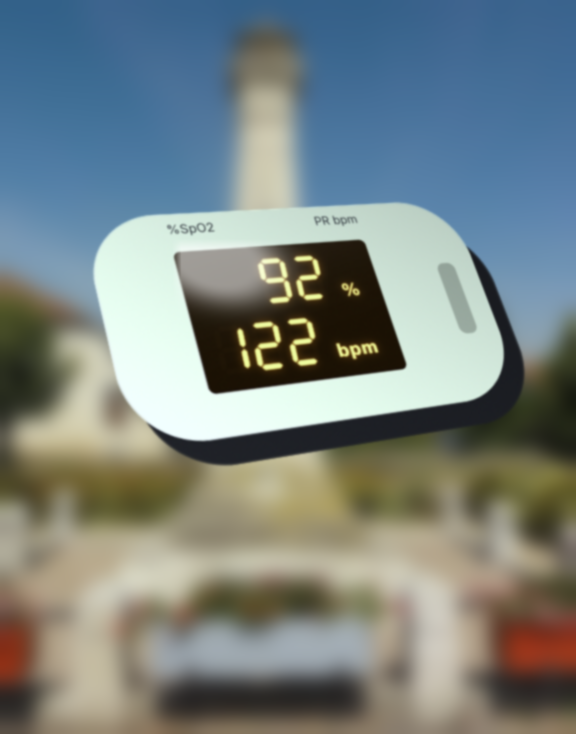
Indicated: 92,%
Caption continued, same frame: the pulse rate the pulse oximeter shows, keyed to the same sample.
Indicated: 122,bpm
